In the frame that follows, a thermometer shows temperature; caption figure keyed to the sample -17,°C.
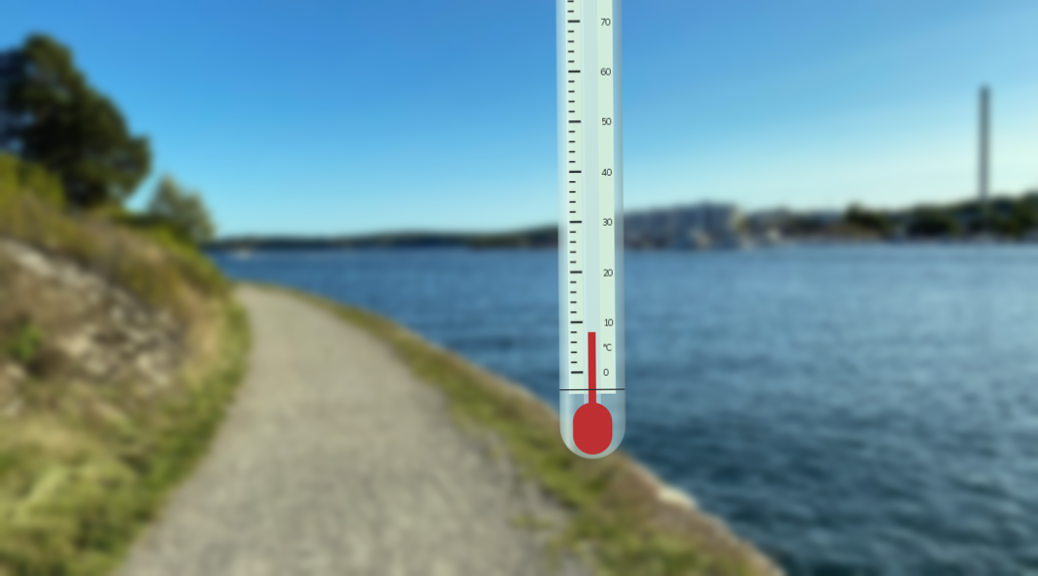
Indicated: 8,°C
